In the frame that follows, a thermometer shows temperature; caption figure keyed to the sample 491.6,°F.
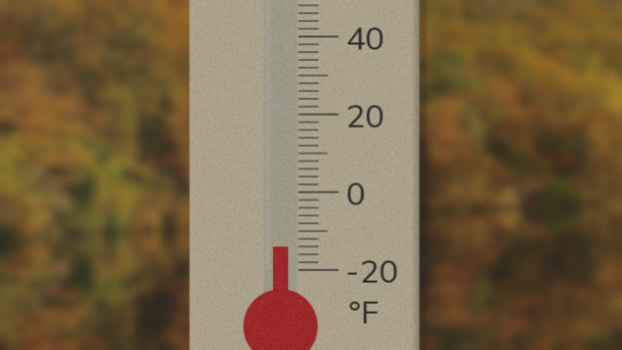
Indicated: -14,°F
